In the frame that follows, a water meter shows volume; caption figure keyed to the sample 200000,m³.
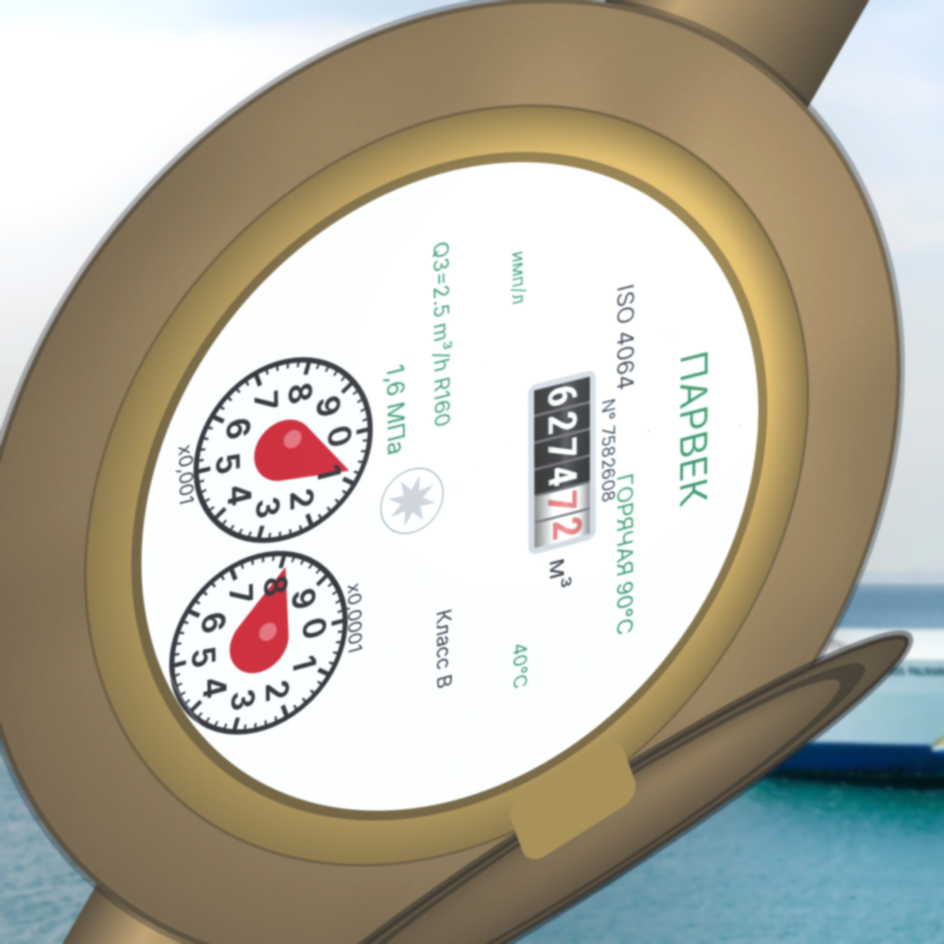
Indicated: 6274.7208,m³
